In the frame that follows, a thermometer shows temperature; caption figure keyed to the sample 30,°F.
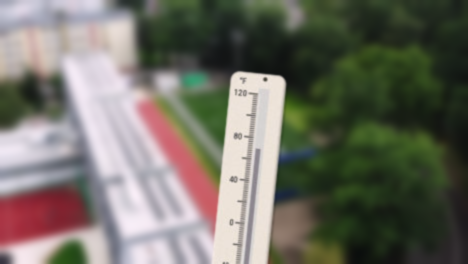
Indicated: 70,°F
